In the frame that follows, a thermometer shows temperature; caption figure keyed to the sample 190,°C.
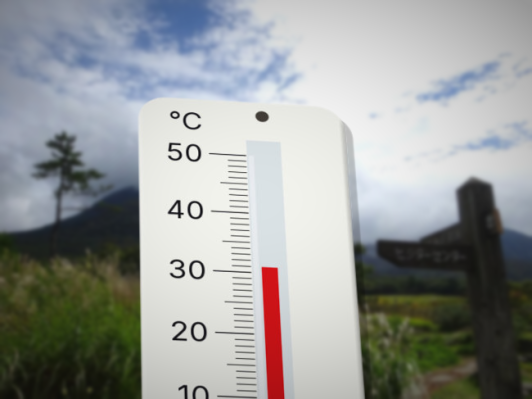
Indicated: 31,°C
